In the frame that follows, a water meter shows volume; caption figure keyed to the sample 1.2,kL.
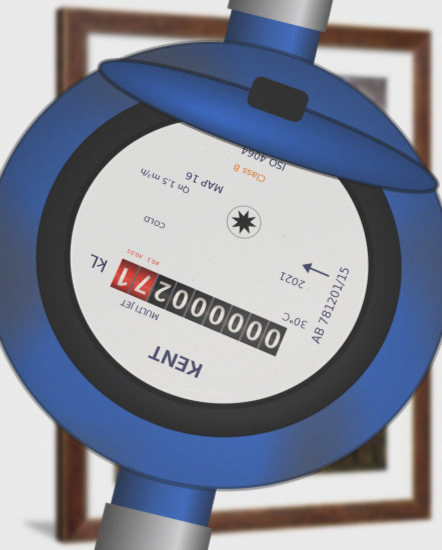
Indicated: 2.71,kL
